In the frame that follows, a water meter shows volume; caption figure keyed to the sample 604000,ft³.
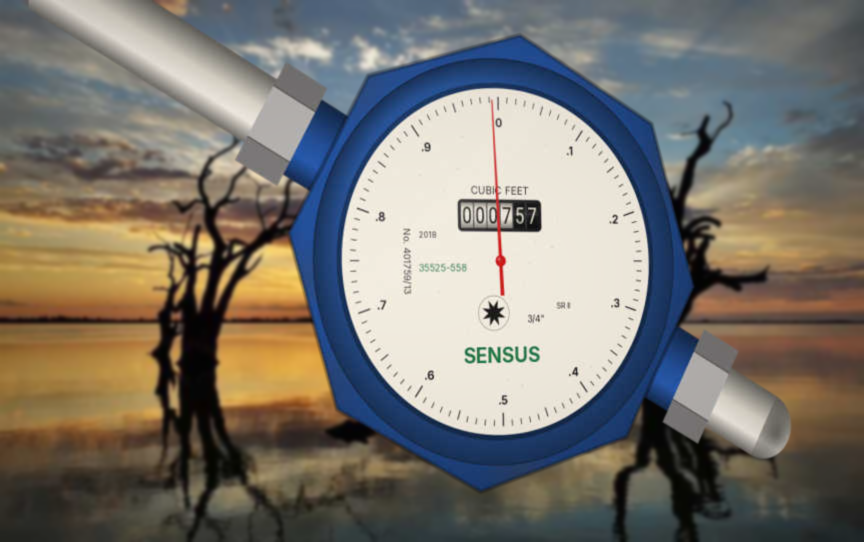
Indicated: 756.99,ft³
